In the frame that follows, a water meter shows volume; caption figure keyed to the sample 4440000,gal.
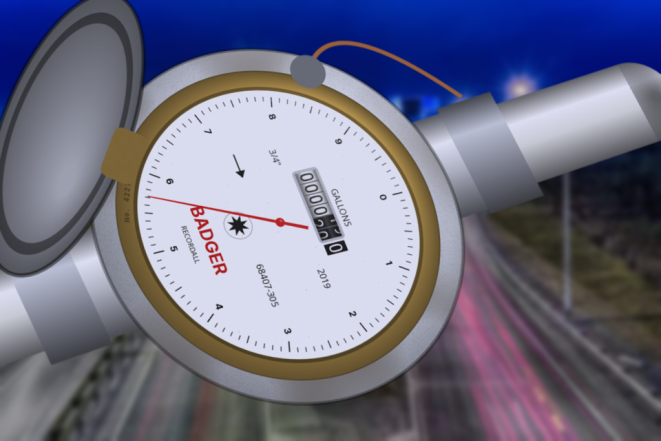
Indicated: 195.7,gal
